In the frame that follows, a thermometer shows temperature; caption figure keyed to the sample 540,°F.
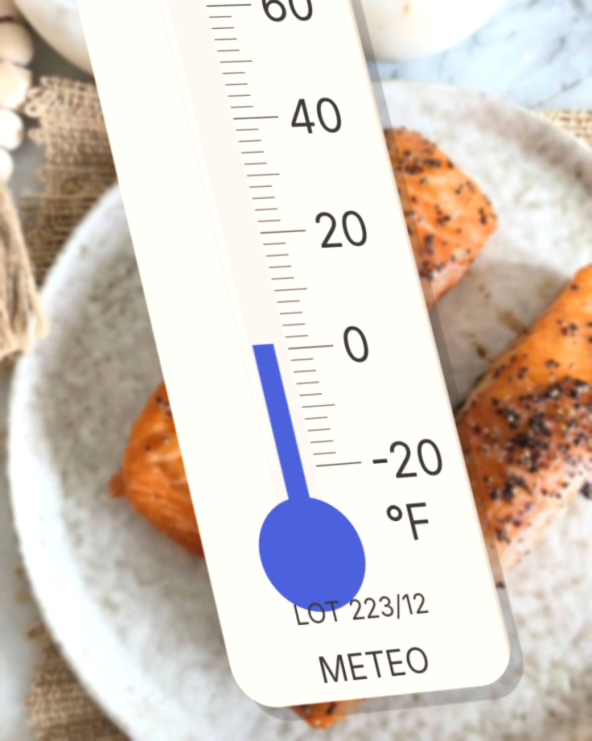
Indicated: 1,°F
